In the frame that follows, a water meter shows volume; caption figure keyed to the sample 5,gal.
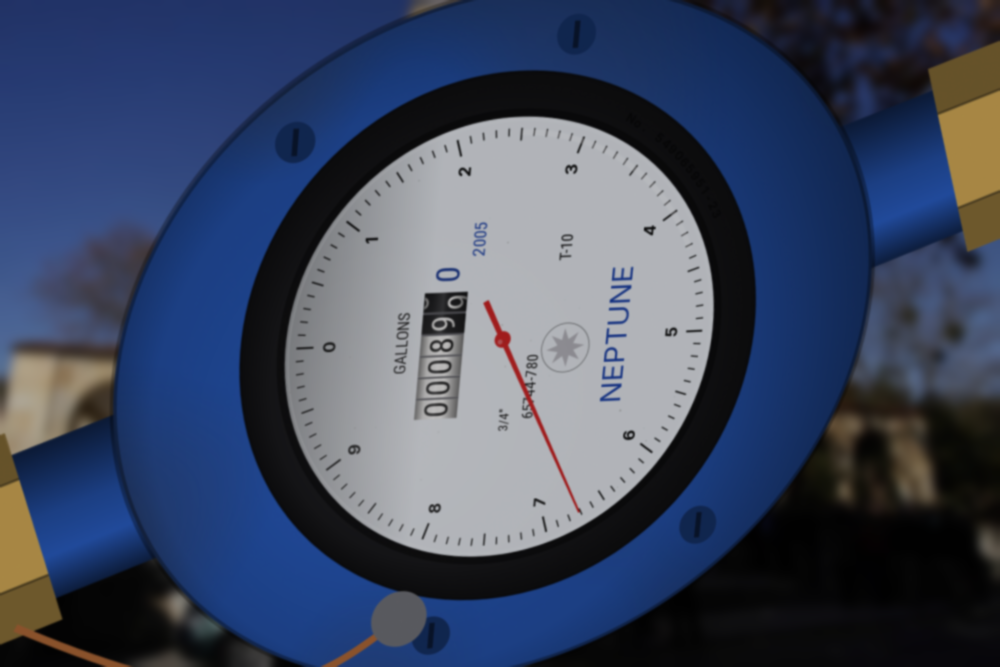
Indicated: 8986.7,gal
